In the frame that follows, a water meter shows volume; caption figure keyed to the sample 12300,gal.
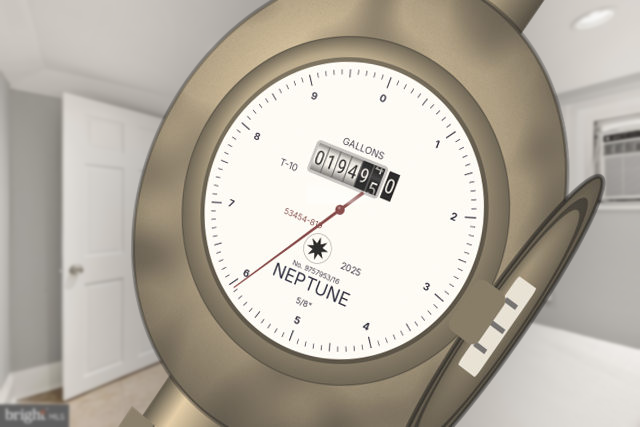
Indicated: 194945.9,gal
